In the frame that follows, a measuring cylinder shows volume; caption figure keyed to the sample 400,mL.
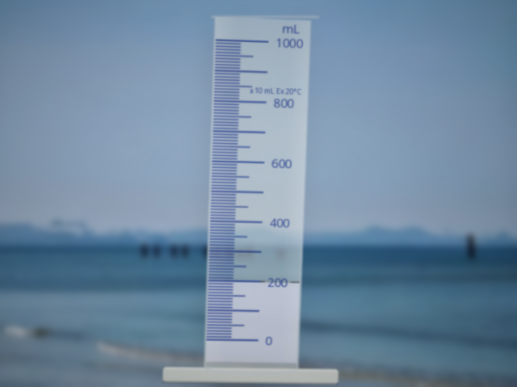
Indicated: 200,mL
